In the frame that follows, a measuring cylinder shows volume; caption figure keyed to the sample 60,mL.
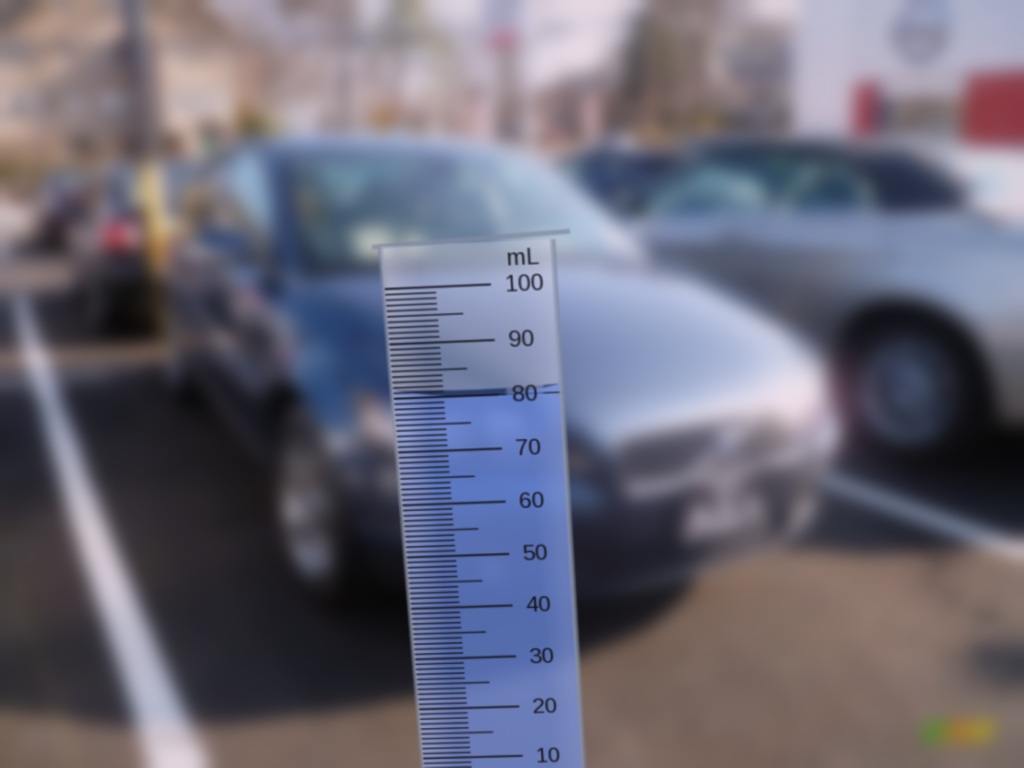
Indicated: 80,mL
